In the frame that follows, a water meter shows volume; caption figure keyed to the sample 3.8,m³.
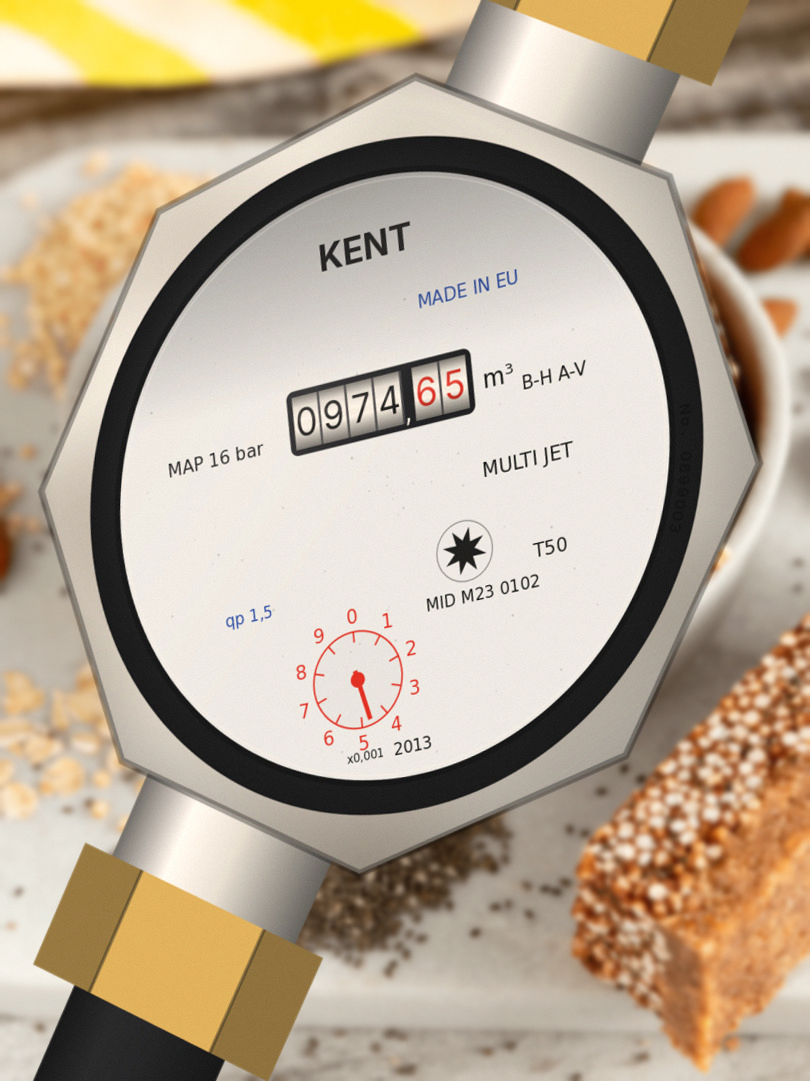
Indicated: 974.654,m³
